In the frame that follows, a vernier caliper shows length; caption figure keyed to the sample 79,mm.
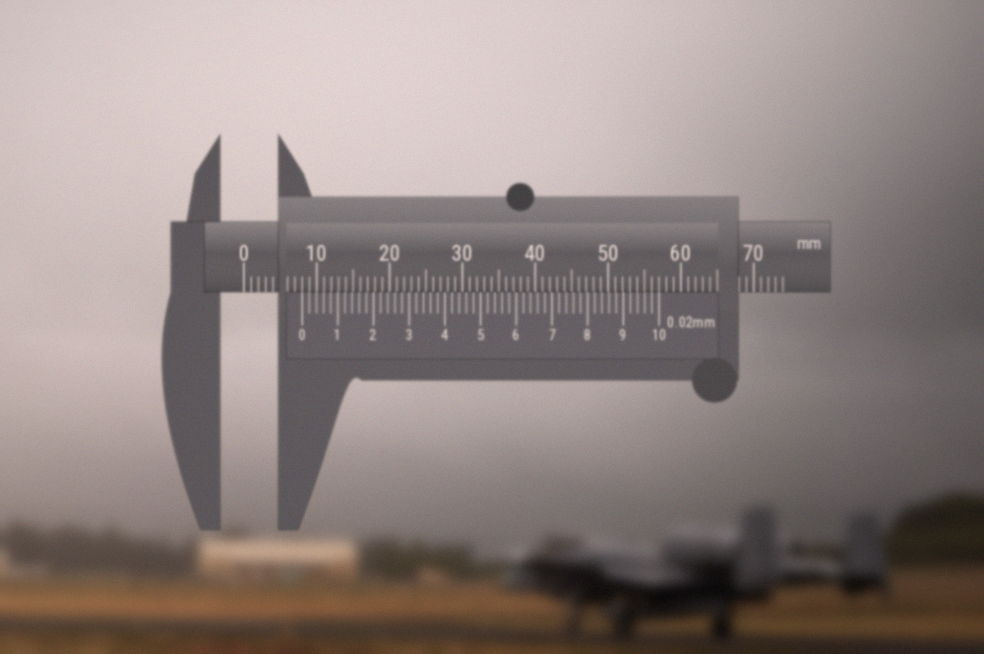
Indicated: 8.0,mm
